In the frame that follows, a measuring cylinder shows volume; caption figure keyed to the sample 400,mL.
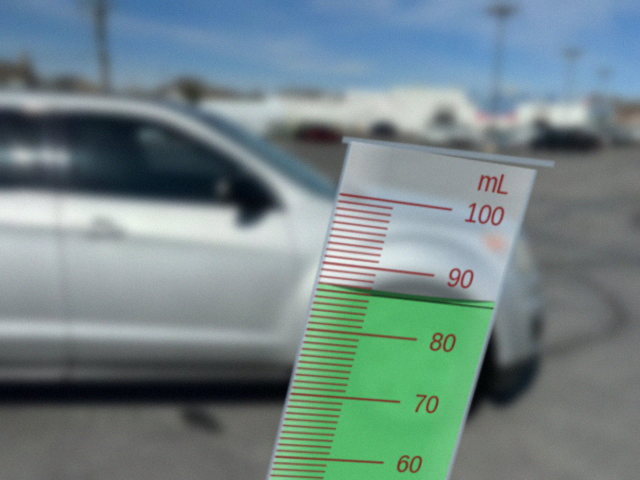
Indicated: 86,mL
